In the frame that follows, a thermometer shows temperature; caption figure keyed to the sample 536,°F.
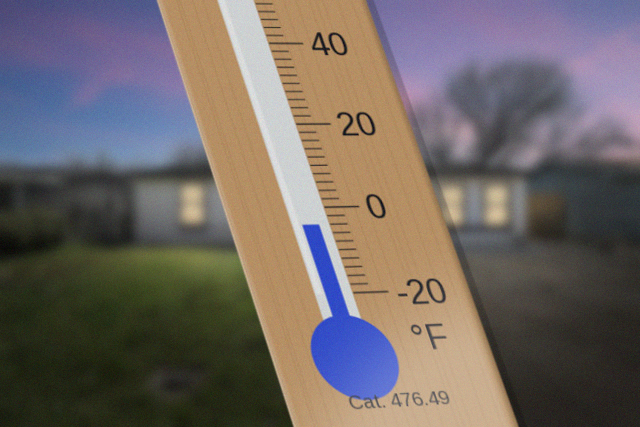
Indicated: -4,°F
